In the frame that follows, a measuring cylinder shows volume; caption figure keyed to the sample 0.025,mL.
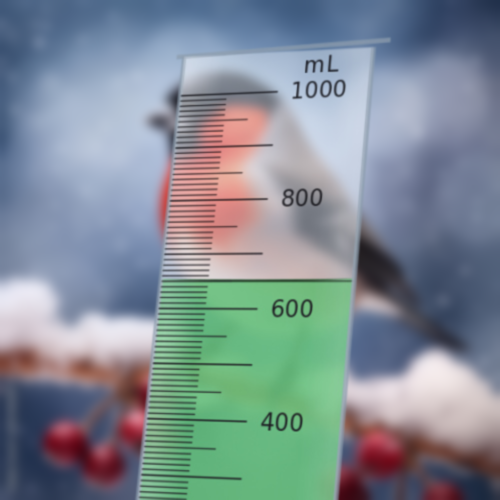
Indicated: 650,mL
